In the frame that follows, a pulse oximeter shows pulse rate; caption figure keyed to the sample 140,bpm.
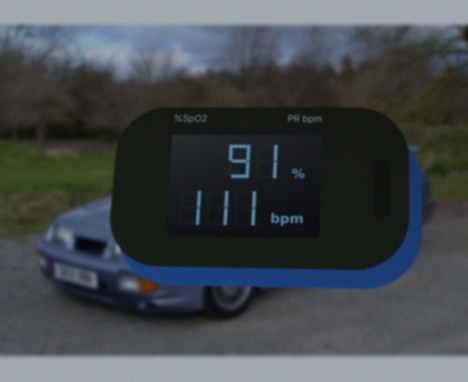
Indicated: 111,bpm
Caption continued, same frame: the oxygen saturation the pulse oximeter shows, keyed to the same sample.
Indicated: 91,%
